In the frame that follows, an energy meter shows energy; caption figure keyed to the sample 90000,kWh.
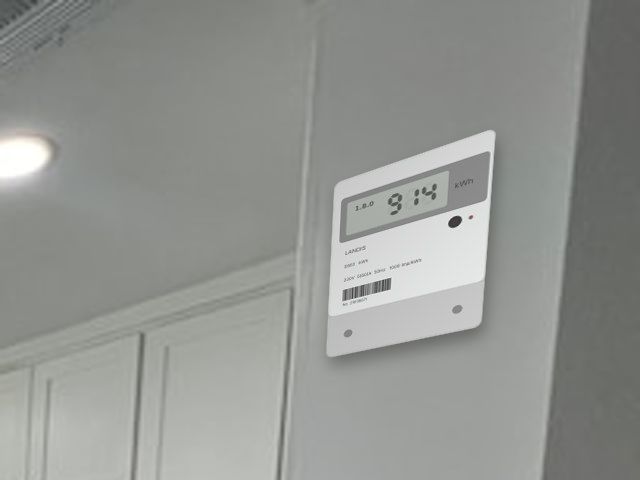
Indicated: 914,kWh
